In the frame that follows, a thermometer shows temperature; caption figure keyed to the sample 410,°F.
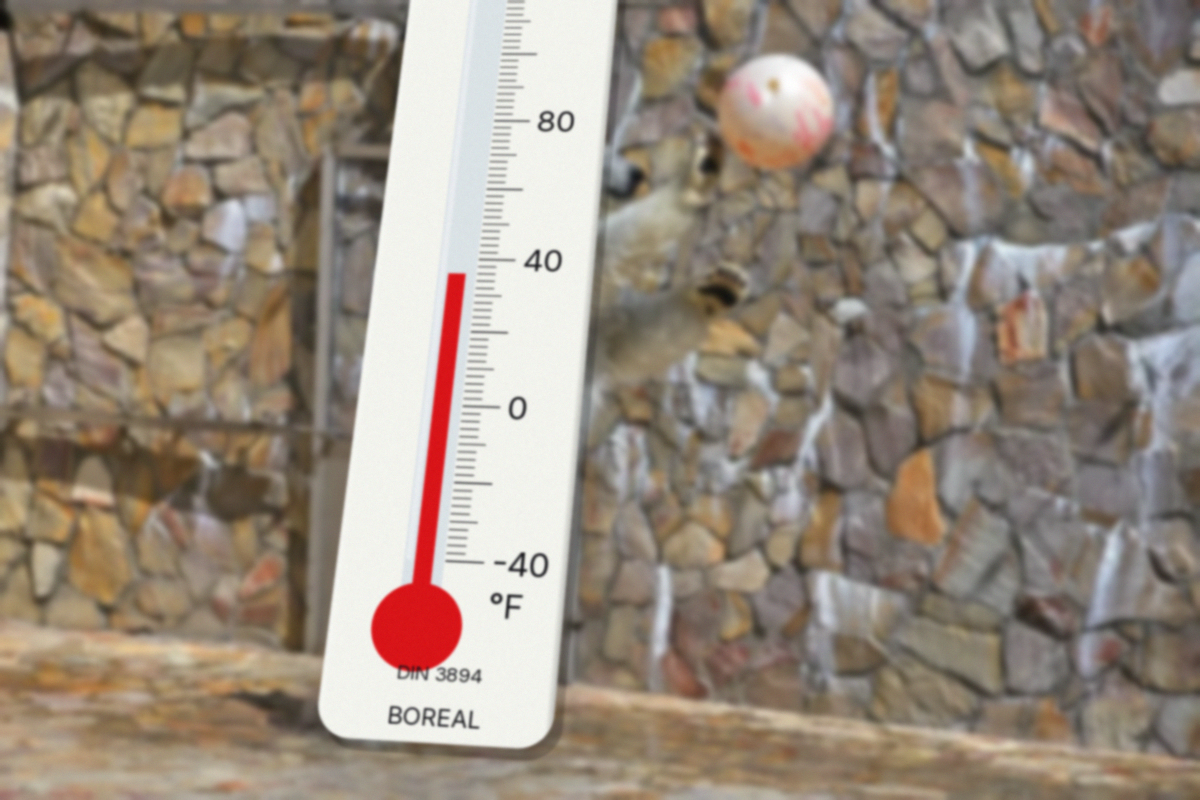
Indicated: 36,°F
